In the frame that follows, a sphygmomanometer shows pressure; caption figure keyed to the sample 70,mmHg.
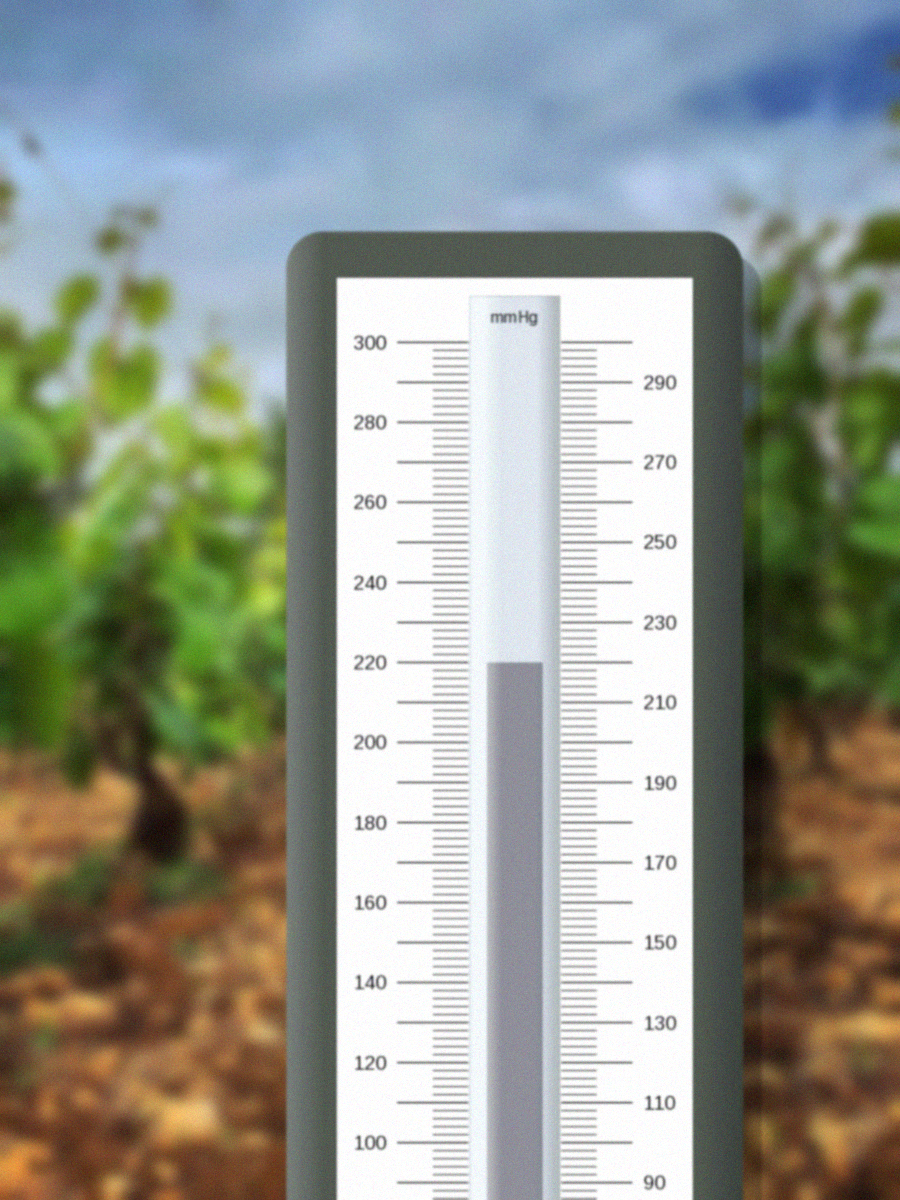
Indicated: 220,mmHg
